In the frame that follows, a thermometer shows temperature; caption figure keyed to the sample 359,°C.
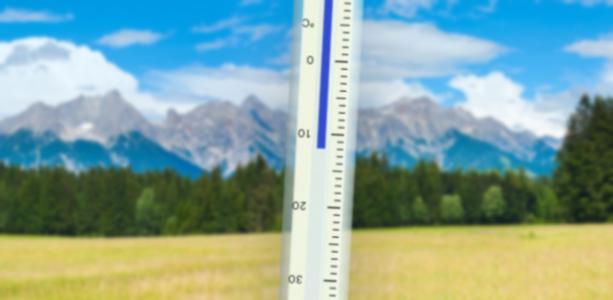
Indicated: 12,°C
